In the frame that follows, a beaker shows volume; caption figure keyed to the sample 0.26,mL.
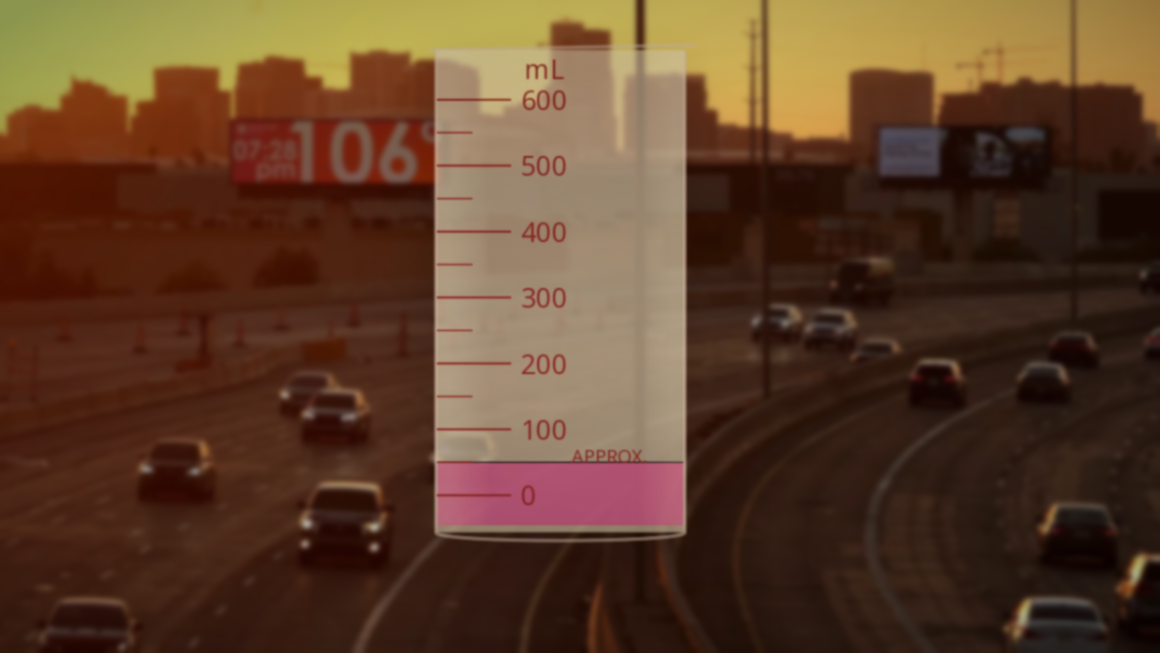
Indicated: 50,mL
